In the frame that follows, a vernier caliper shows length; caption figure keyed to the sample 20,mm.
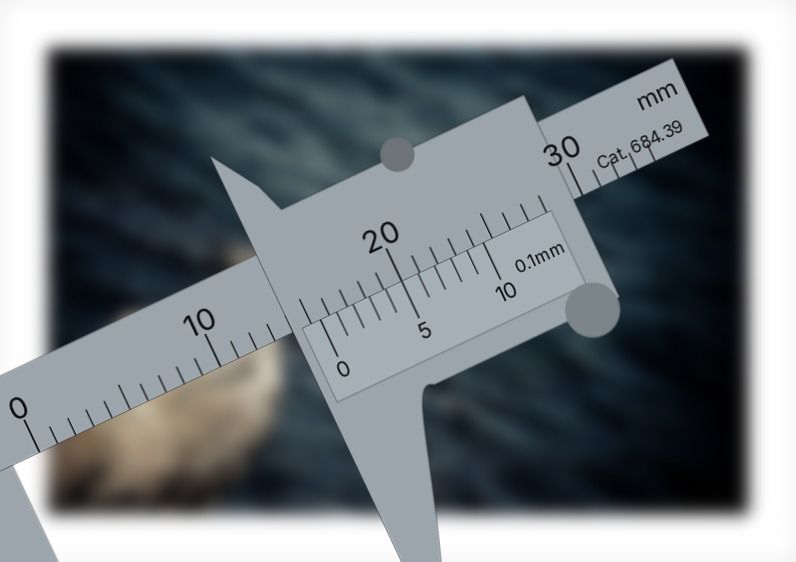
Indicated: 15.5,mm
